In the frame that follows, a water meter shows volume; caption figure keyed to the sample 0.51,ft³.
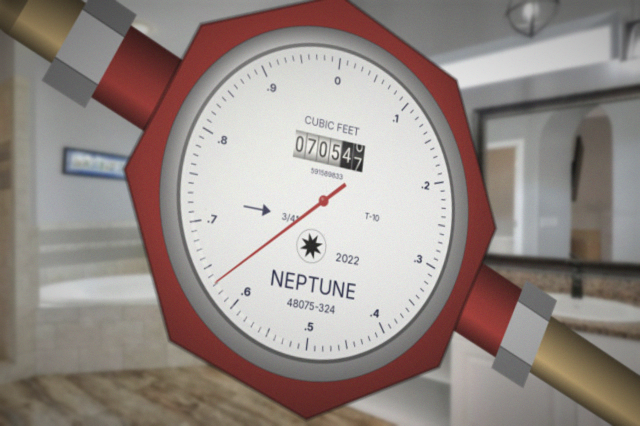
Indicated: 70546.63,ft³
